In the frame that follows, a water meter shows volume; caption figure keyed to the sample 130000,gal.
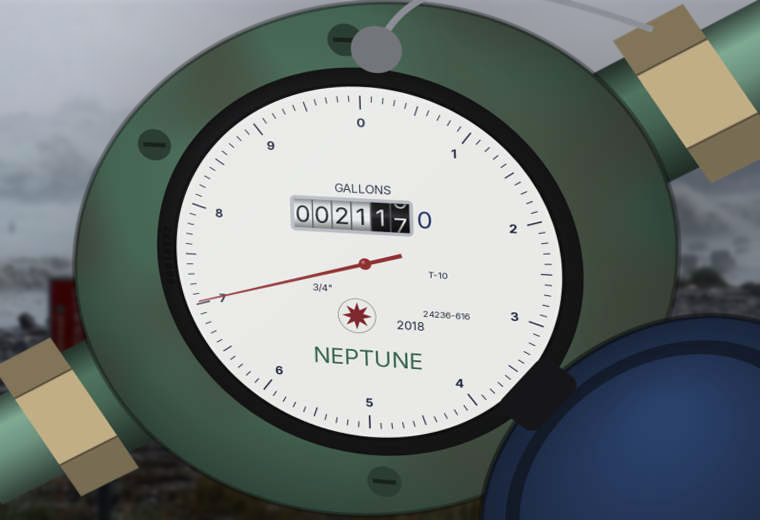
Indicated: 21167.0,gal
